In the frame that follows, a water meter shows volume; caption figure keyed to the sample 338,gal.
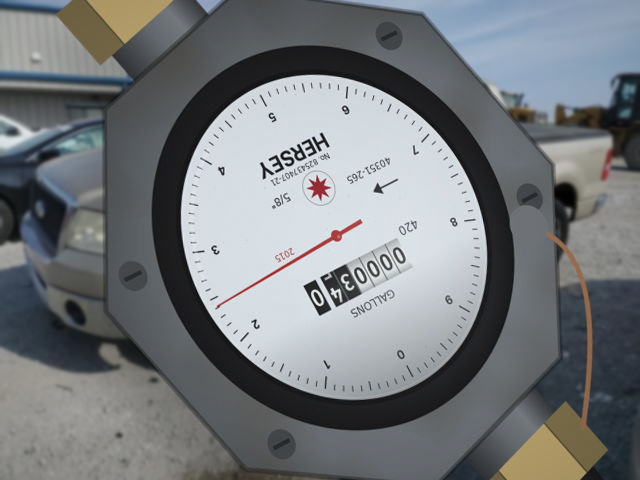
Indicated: 342.4,gal
